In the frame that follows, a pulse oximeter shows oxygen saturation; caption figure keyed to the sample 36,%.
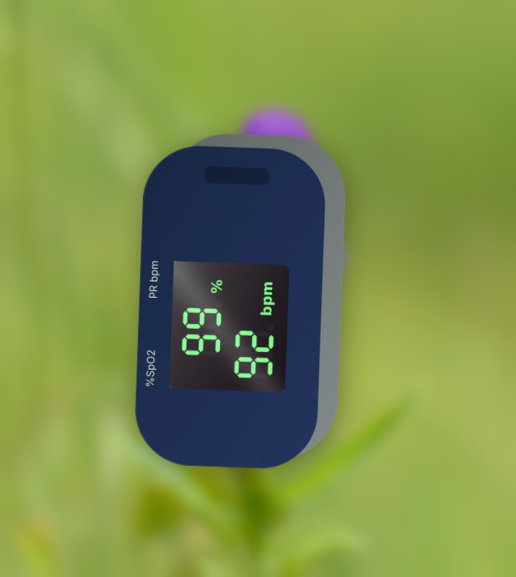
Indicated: 99,%
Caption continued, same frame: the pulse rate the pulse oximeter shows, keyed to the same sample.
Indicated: 92,bpm
